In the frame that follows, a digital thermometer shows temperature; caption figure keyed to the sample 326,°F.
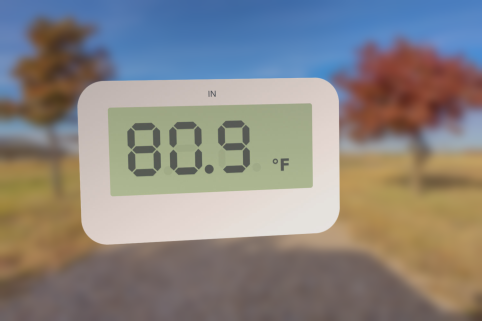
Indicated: 80.9,°F
